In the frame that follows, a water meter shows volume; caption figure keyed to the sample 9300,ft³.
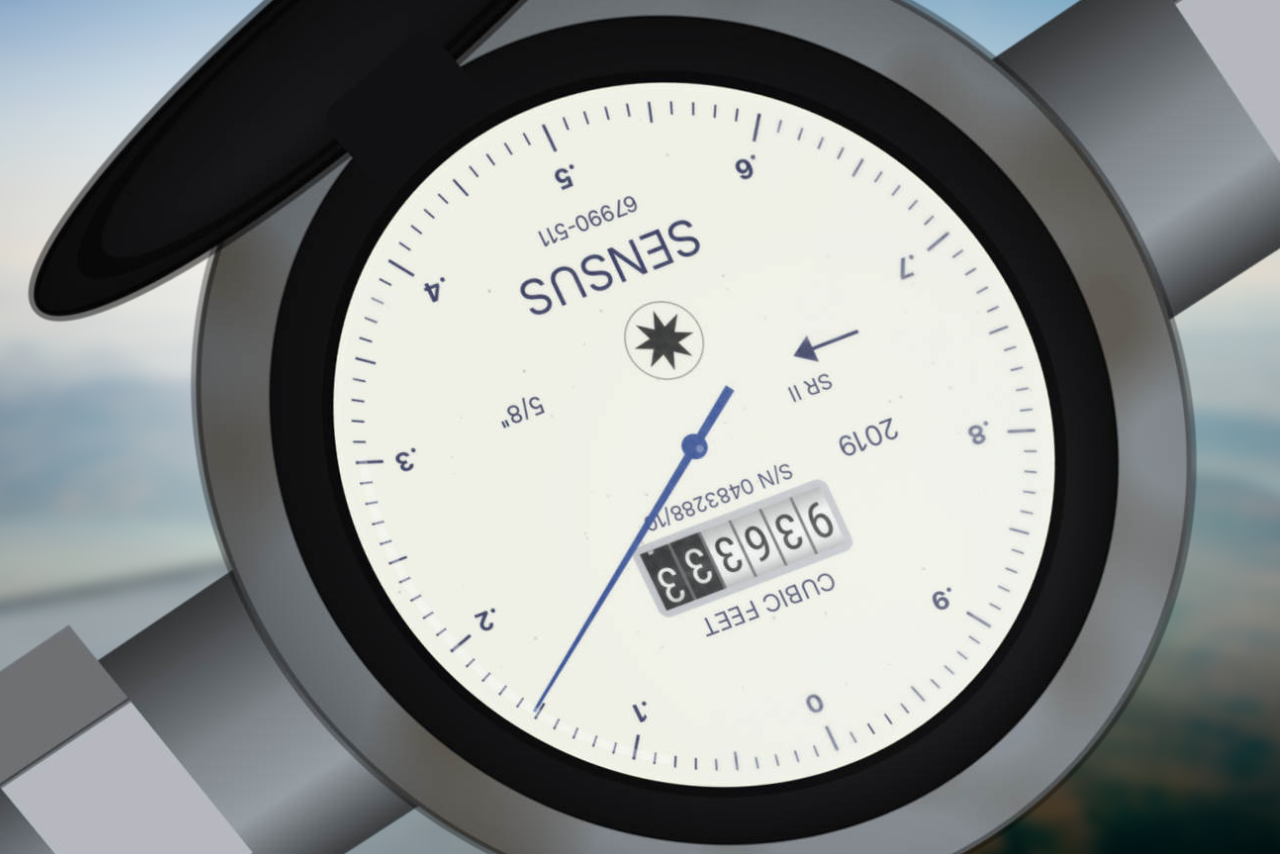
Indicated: 936333.15,ft³
